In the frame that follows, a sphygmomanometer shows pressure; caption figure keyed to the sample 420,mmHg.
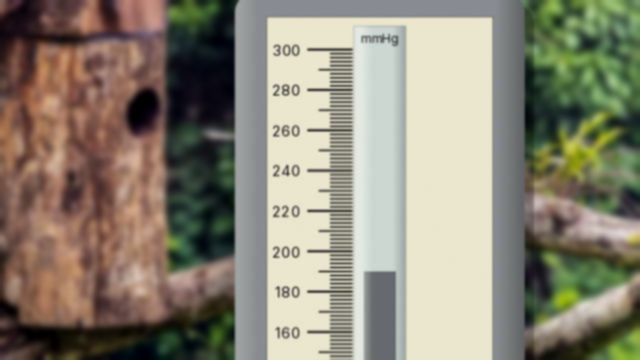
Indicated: 190,mmHg
